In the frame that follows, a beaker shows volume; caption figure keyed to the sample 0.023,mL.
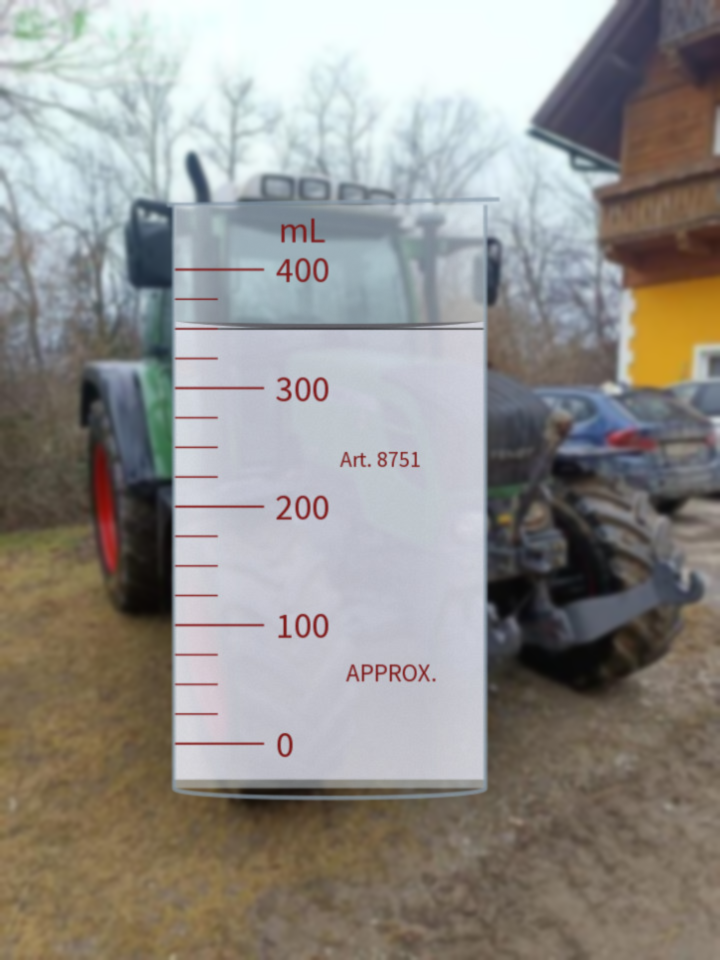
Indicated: 350,mL
